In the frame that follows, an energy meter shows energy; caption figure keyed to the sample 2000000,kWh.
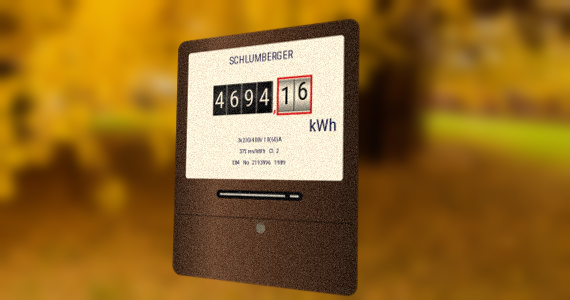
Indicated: 4694.16,kWh
